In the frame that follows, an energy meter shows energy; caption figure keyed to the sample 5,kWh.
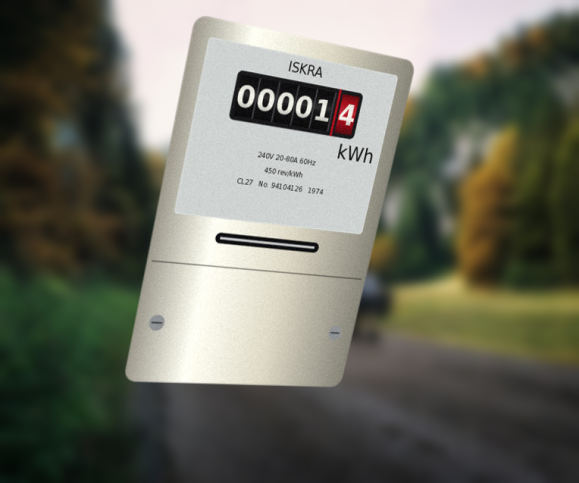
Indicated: 1.4,kWh
